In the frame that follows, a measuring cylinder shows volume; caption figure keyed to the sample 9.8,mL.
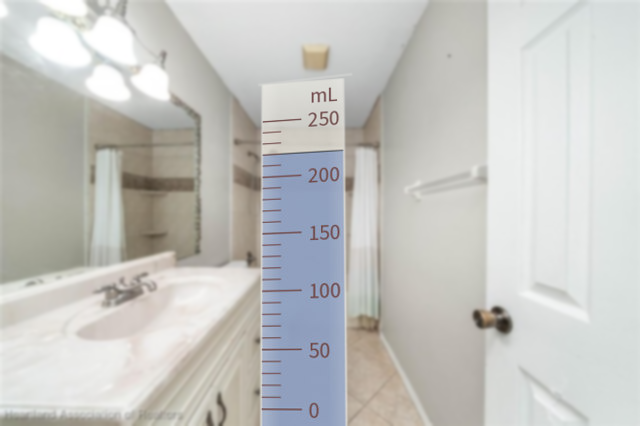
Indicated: 220,mL
